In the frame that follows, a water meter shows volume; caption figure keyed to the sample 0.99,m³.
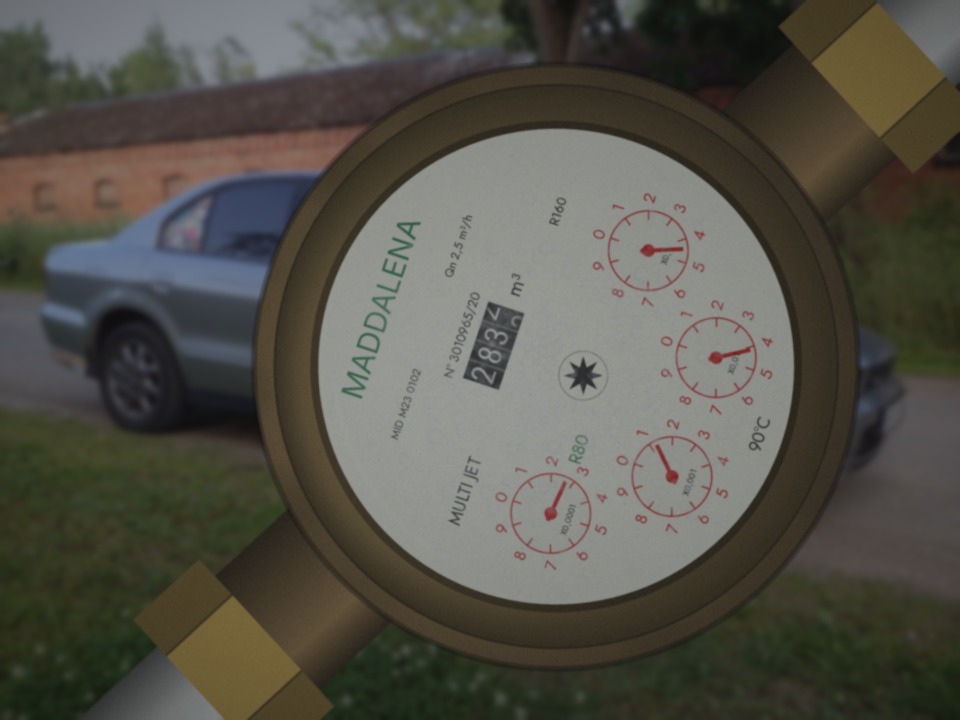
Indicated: 2832.4412,m³
